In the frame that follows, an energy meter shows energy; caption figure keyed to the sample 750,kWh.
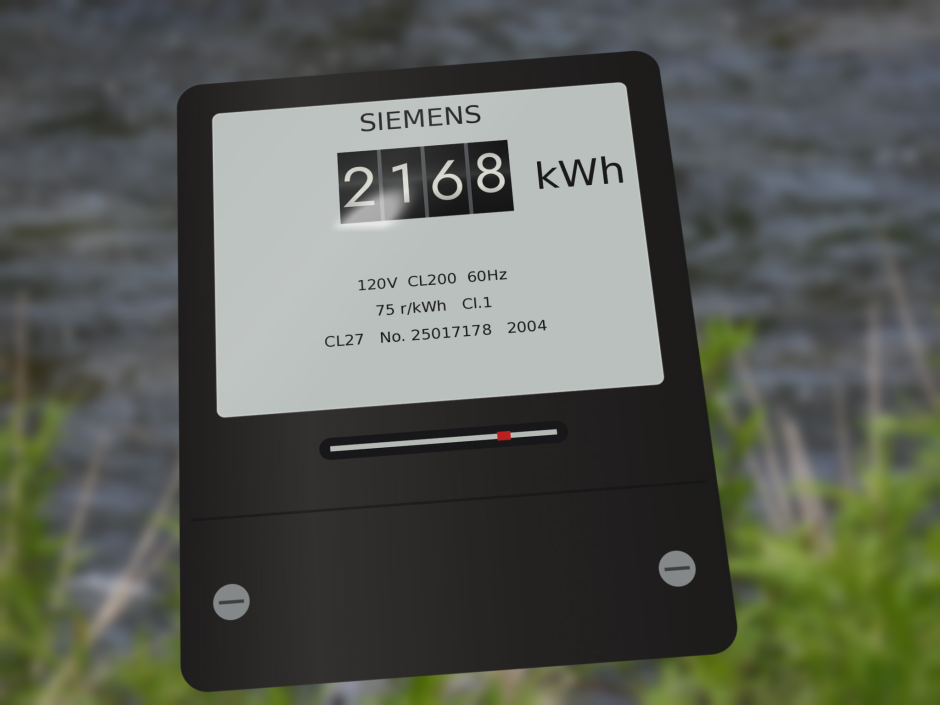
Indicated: 2168,kWh
